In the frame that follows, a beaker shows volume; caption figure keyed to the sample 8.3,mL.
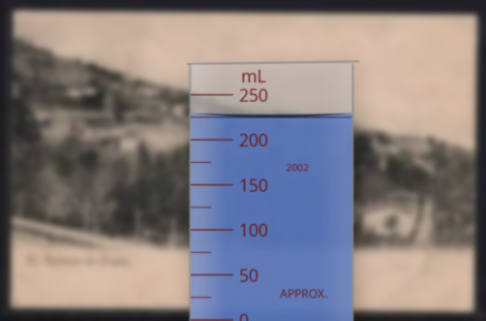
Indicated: 225,mL
